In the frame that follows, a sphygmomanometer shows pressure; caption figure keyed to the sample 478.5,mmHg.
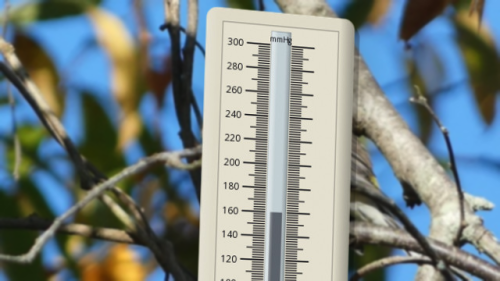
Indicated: 160,mmHg
